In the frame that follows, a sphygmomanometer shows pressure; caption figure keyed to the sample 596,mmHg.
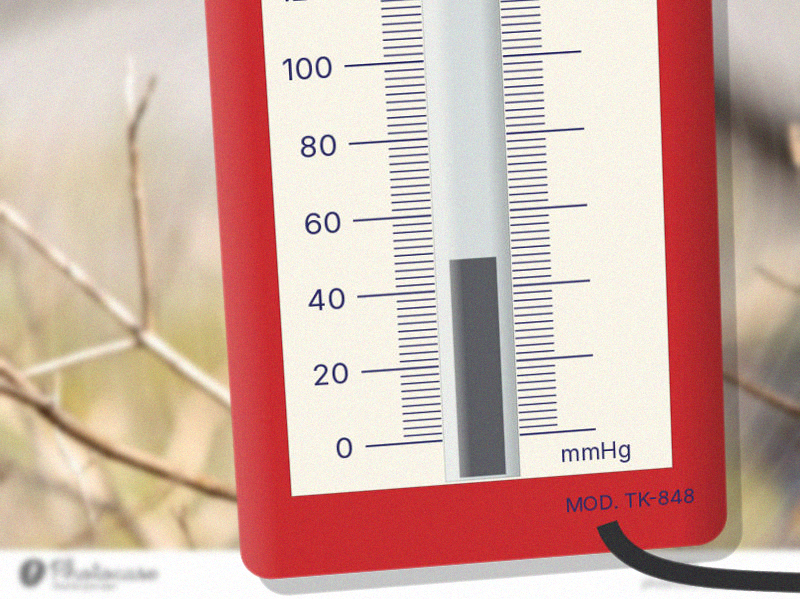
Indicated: 48,mmHg
